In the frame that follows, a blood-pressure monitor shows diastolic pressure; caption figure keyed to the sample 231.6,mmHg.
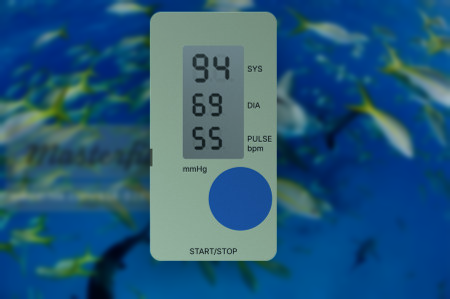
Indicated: 69,mmHg
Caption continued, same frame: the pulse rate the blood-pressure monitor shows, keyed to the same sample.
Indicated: 55,bpm
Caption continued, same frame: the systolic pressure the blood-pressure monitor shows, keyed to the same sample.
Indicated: 94,mmHg
